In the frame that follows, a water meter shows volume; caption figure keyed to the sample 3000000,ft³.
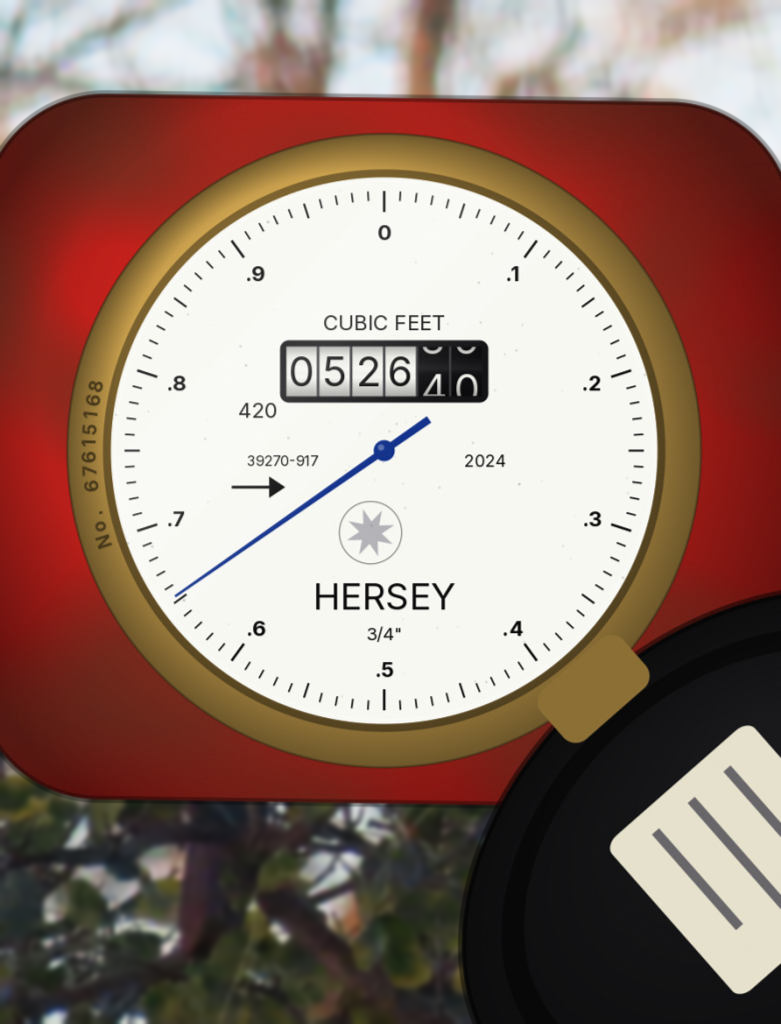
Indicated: 52639.65,ft³
